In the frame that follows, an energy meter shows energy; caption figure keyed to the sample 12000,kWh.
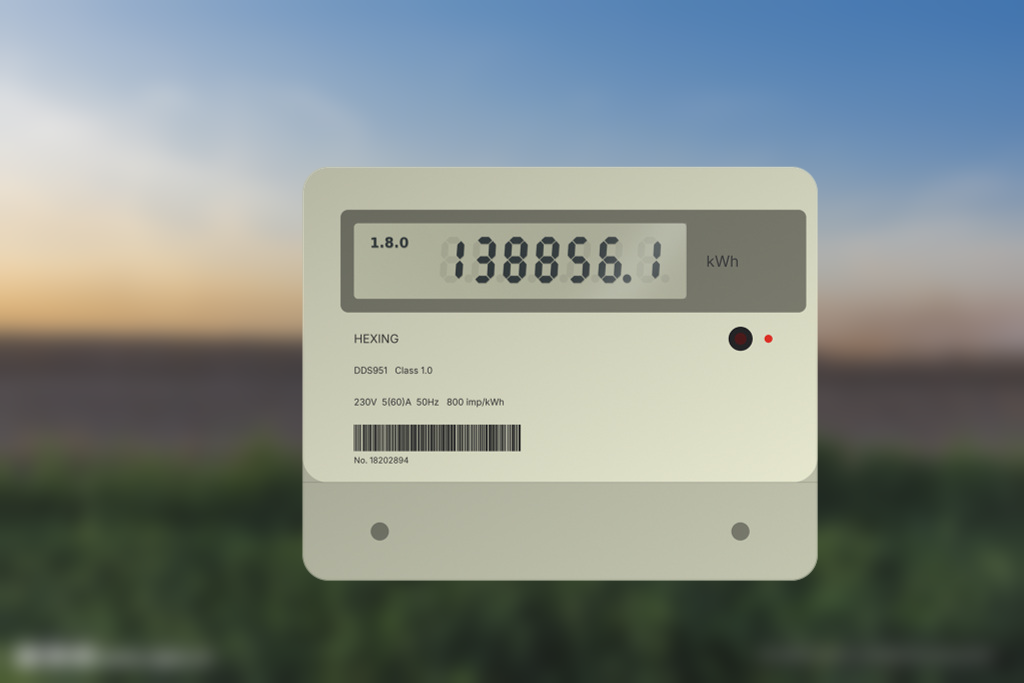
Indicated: 138856.1,kWh
